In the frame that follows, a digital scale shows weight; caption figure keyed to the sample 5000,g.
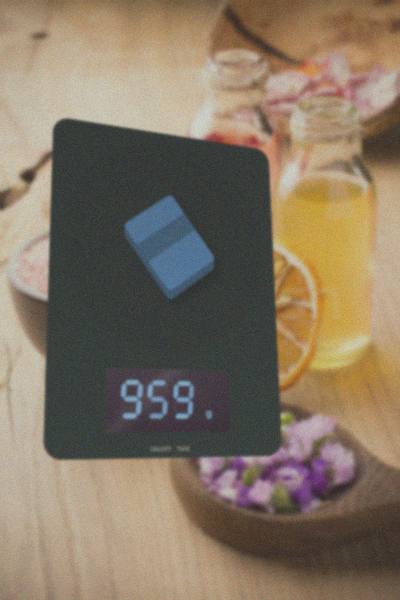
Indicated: 959,g
